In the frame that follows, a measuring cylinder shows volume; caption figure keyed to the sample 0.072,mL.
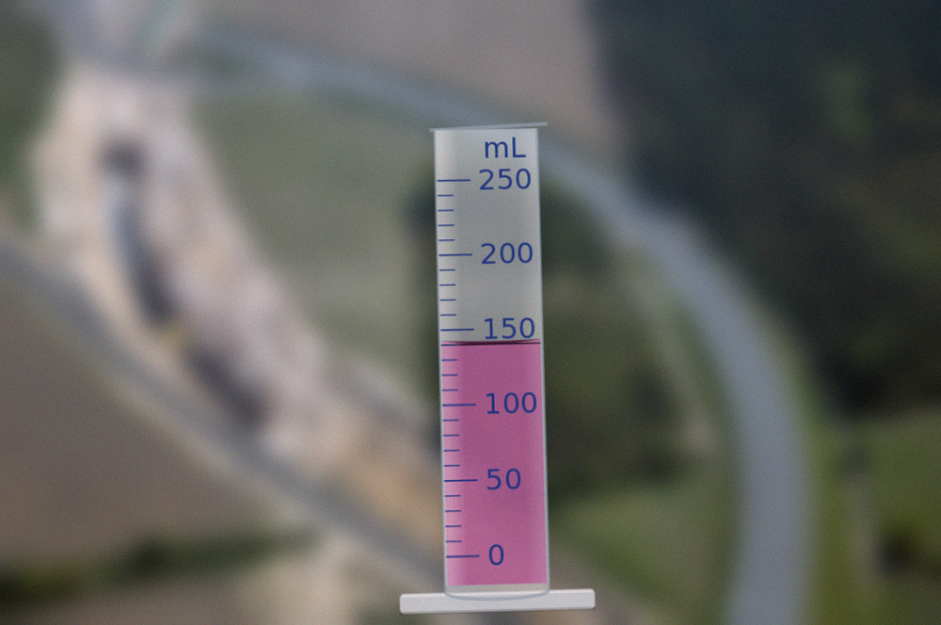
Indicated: 140,mL
